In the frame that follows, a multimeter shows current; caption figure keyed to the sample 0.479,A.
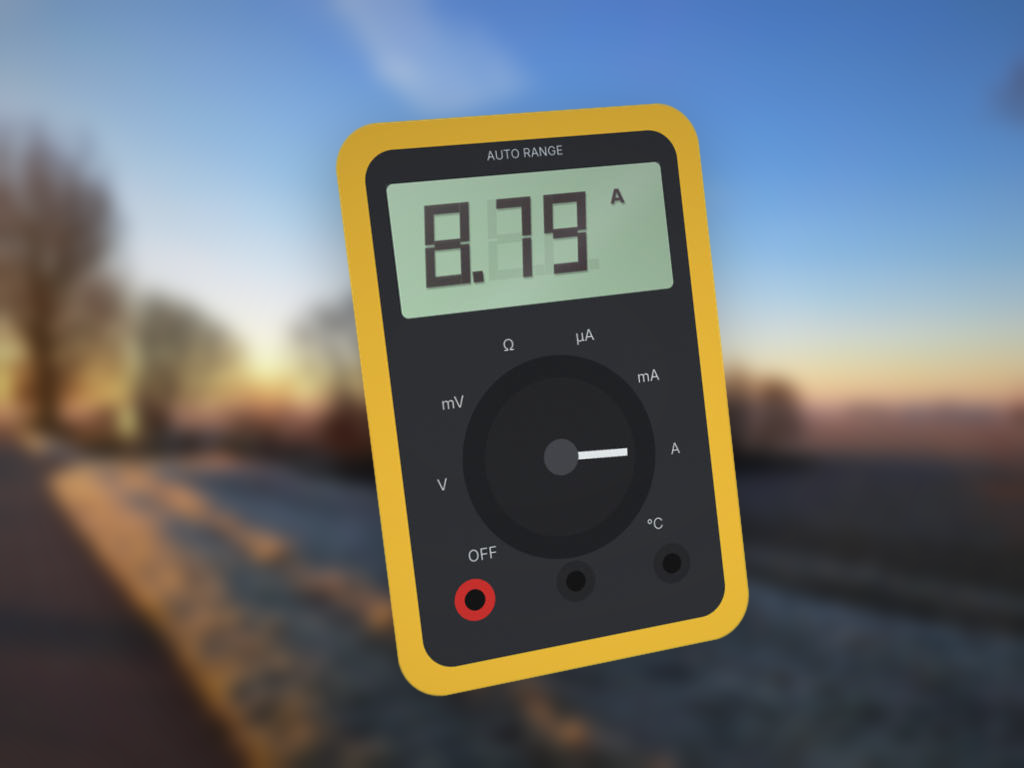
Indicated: 8.79,A
